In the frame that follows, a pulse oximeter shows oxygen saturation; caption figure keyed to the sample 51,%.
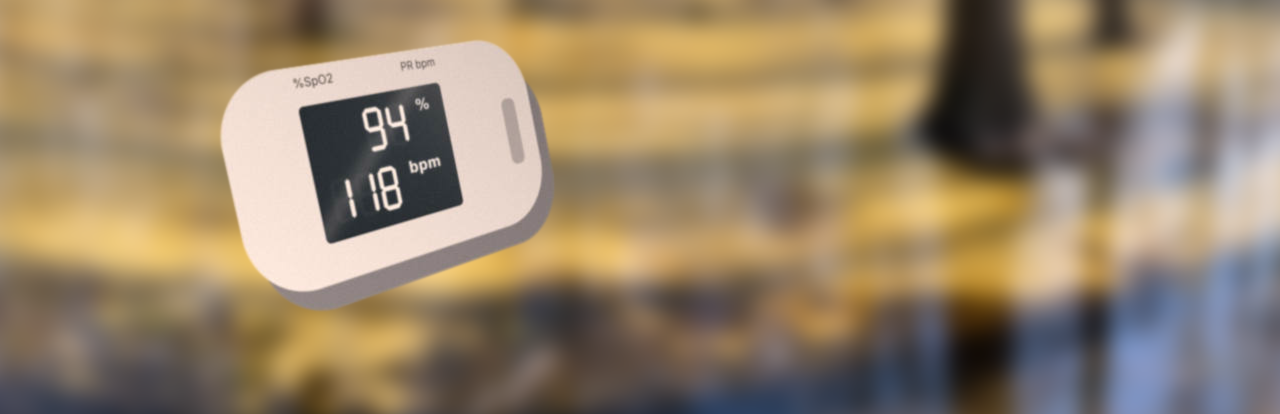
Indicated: 94,%
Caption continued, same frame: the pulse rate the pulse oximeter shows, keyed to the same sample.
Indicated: 118,bpm
